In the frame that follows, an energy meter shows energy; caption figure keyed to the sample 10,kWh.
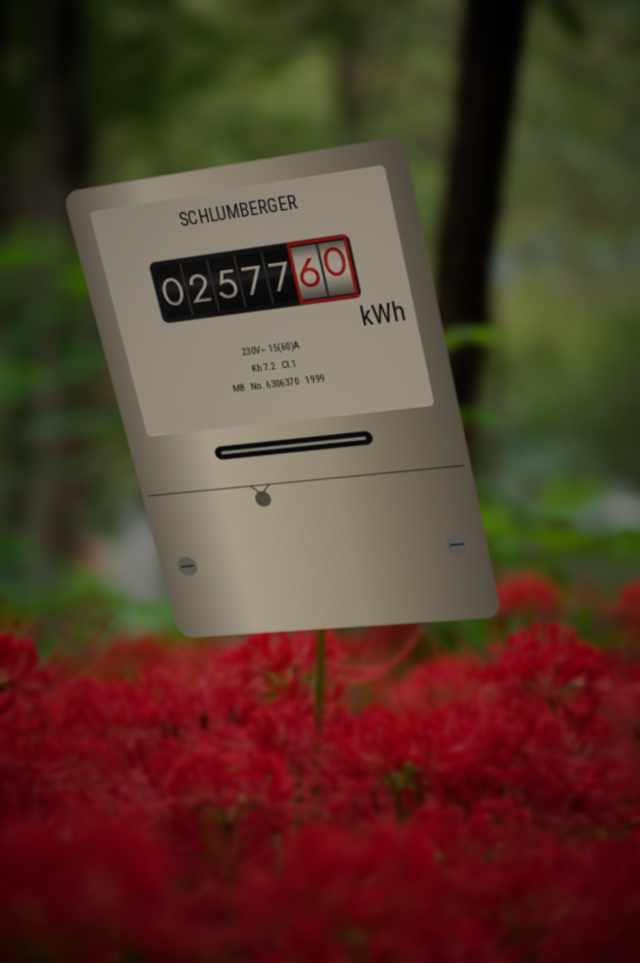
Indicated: 2577.60,kWh
